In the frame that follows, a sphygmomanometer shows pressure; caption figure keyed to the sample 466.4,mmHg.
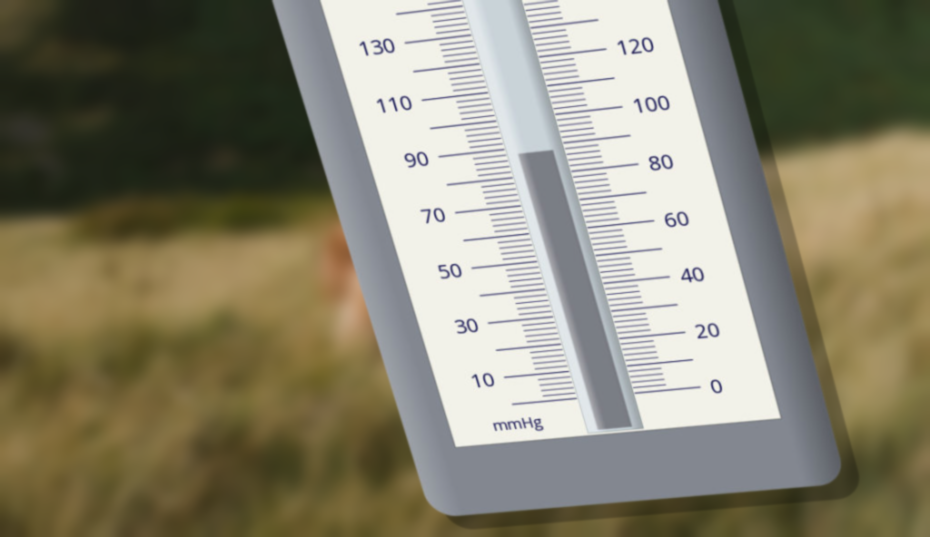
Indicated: 88,mmHg
